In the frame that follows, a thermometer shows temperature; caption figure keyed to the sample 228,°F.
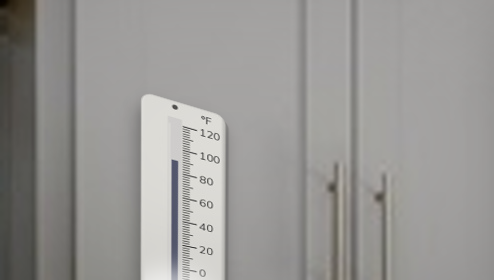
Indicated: 90,°F
